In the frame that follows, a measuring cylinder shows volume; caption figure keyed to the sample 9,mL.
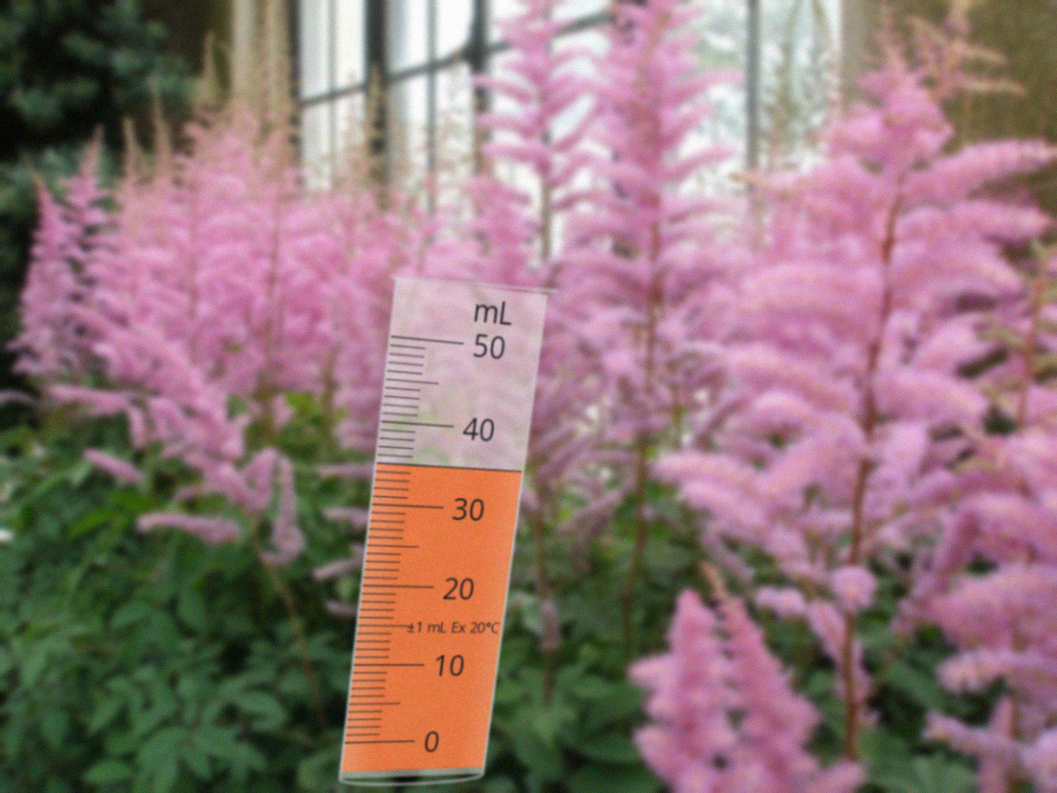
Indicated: 35,mL
